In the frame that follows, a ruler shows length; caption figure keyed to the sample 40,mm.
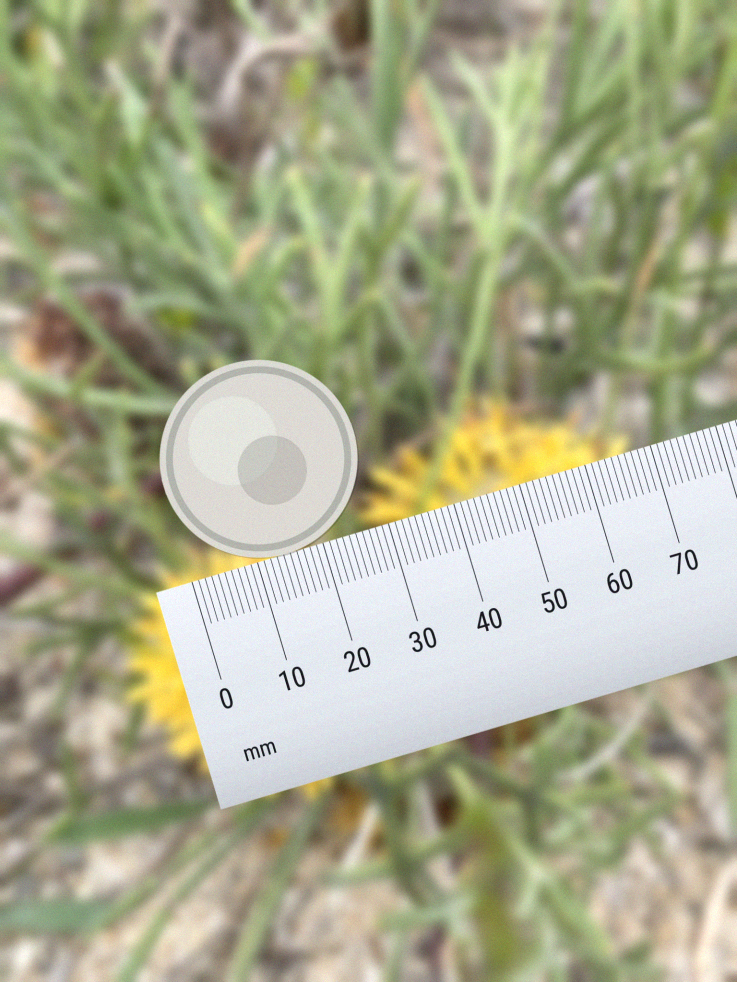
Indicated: 29,mm
